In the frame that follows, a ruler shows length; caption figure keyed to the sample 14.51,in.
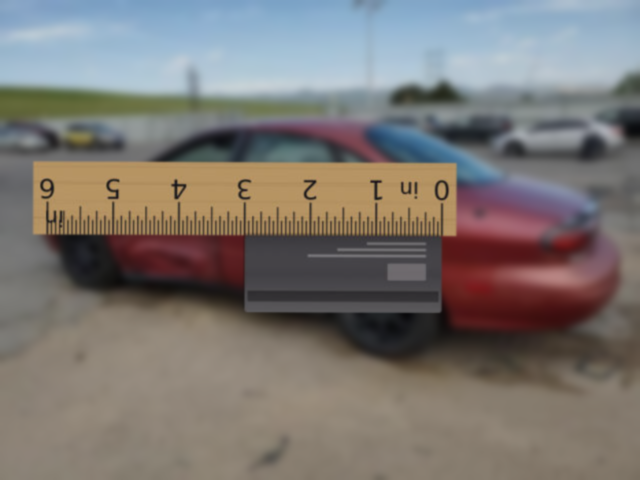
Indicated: 3,in
